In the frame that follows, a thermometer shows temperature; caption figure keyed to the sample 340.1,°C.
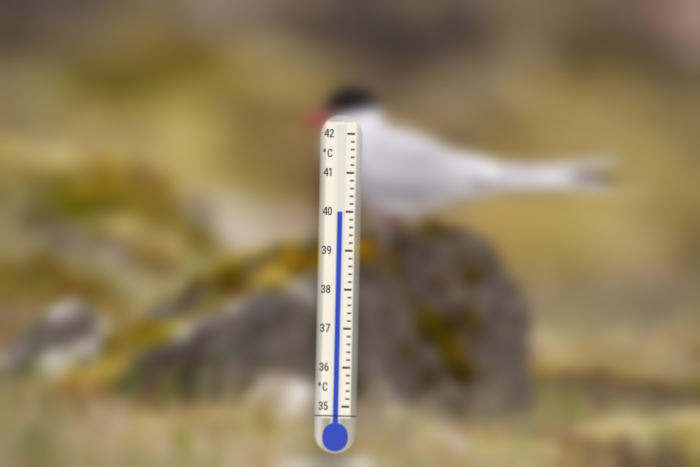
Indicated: 40,°C
